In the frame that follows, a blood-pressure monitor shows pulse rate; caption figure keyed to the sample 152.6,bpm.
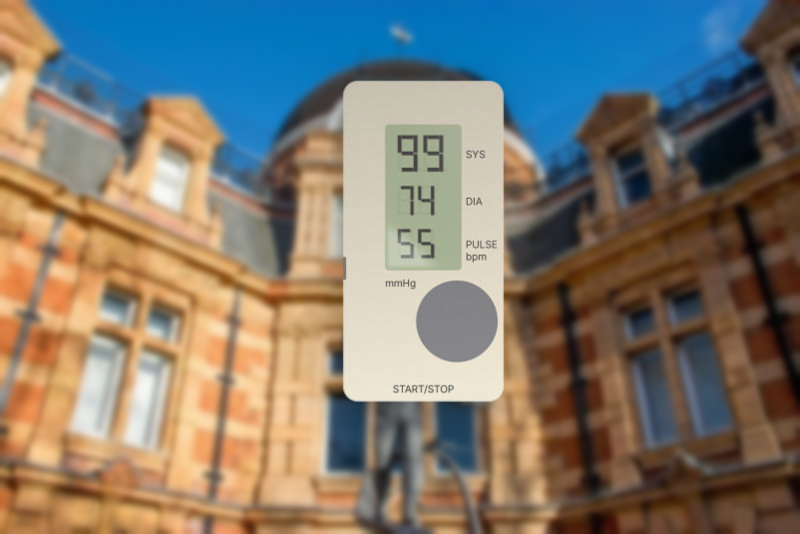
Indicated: 55,bpm
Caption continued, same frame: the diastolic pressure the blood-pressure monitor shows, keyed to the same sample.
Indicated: 74,mmHg
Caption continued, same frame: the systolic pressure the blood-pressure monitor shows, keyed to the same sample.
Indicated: 99,mmHg
